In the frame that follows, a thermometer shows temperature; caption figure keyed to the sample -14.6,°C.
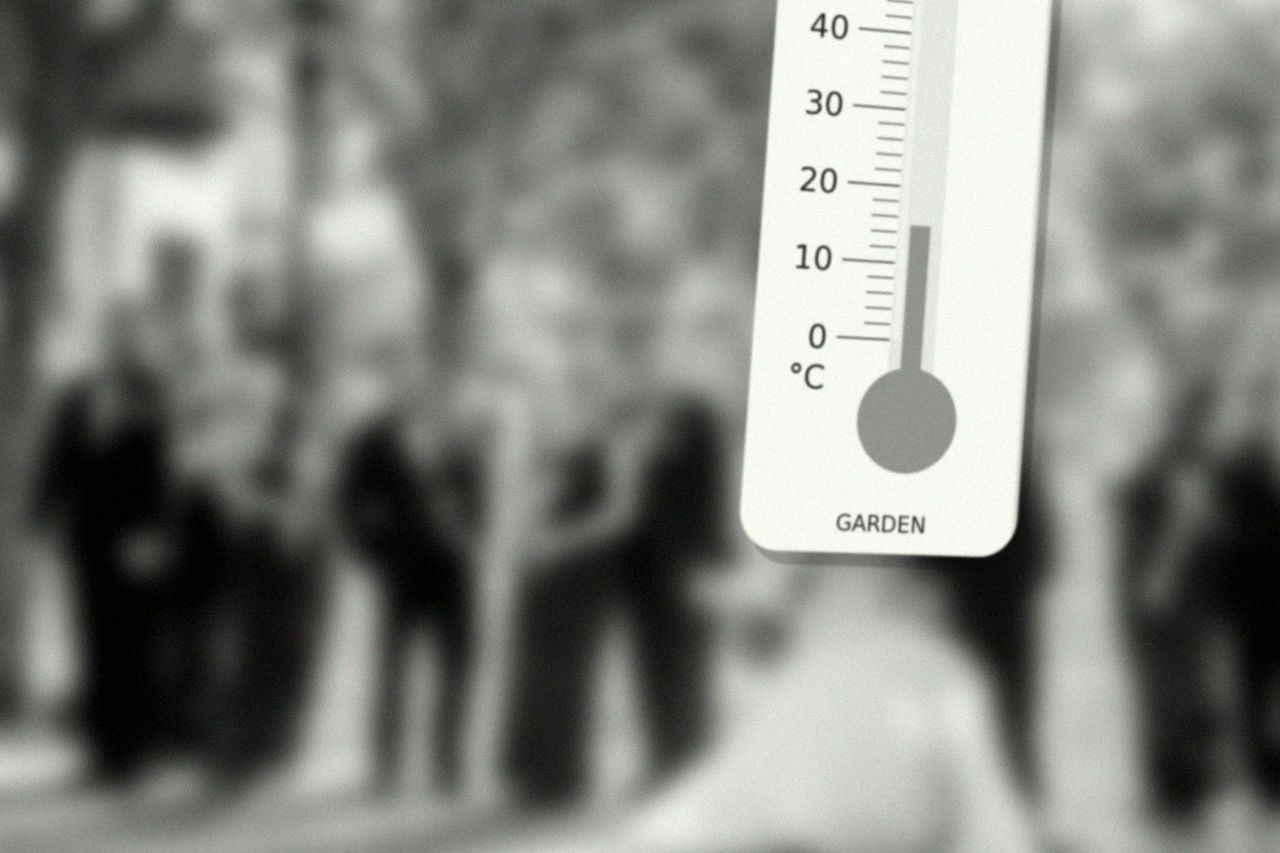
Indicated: 15,°C
